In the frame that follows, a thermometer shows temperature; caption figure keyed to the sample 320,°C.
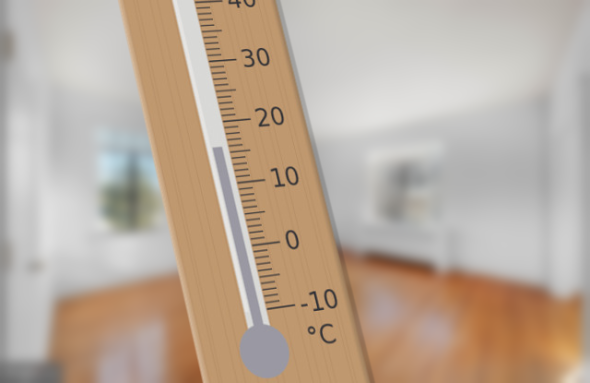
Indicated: 16,°C
